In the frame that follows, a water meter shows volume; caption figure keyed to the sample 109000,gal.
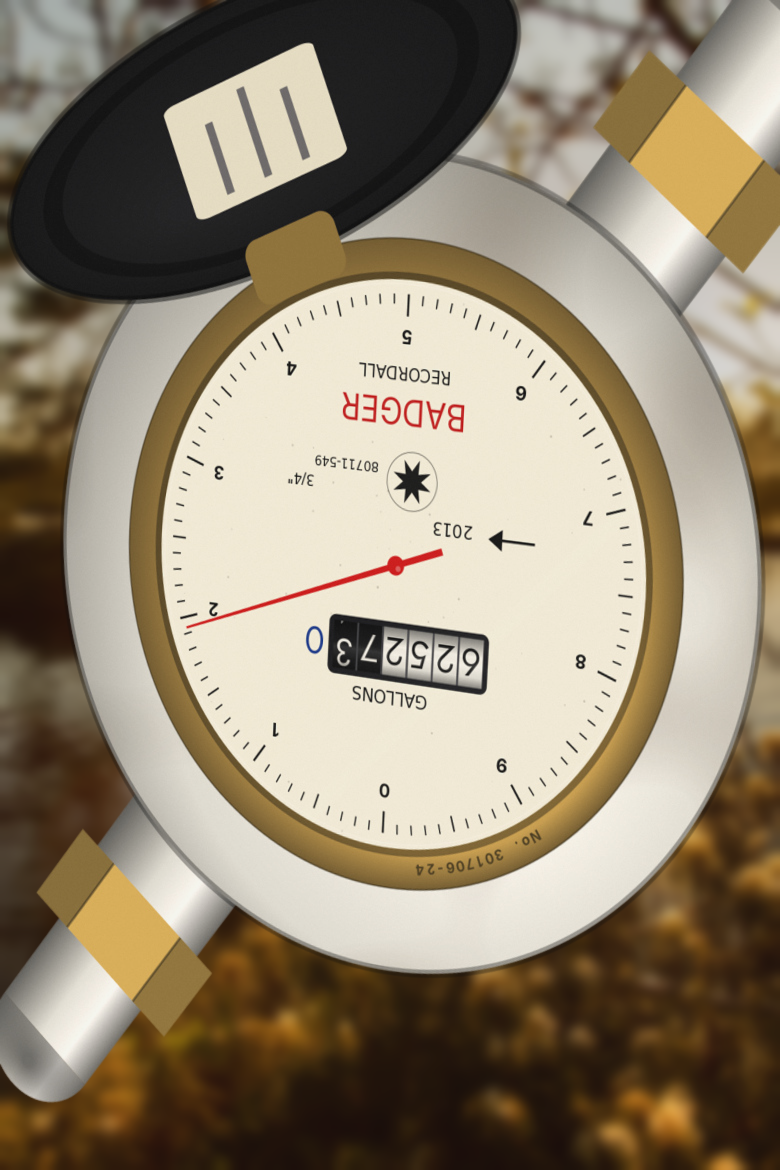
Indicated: 6252731.9,gal
